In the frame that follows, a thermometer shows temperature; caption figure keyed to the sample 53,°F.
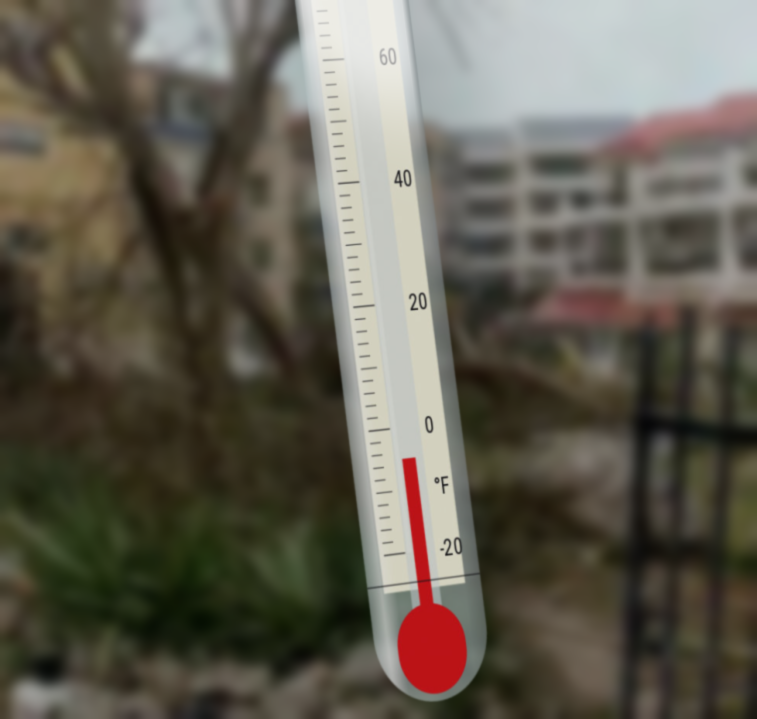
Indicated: -5,°F
